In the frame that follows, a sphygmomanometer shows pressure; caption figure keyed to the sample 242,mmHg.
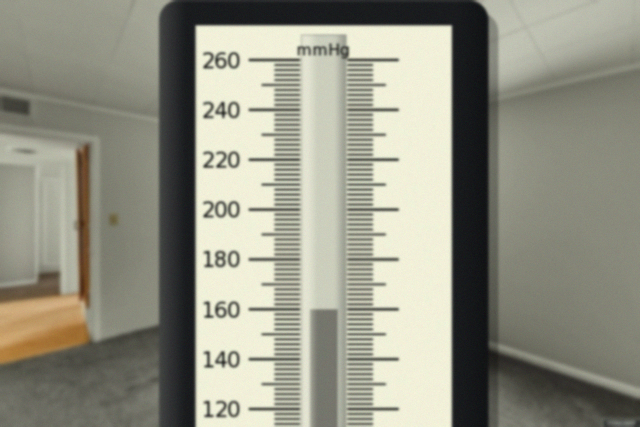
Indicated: 160,mmHg
